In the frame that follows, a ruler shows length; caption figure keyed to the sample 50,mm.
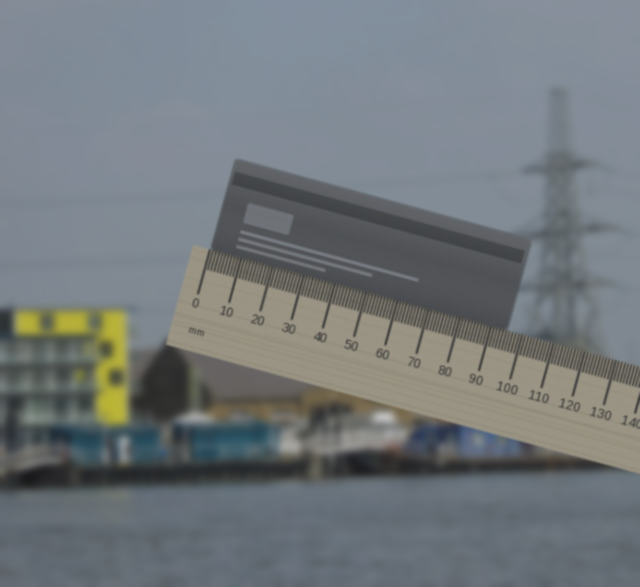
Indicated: 95,mm
